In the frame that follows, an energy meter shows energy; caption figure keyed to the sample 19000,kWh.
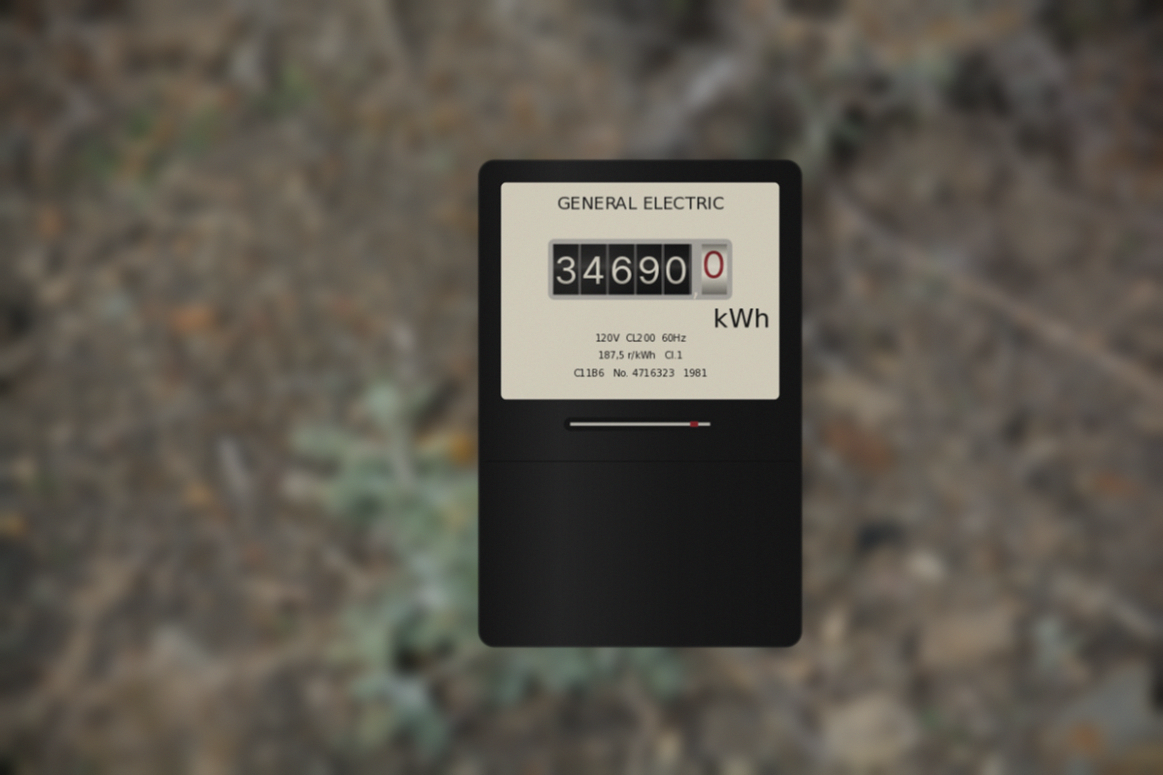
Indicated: 34690.0,kWh
